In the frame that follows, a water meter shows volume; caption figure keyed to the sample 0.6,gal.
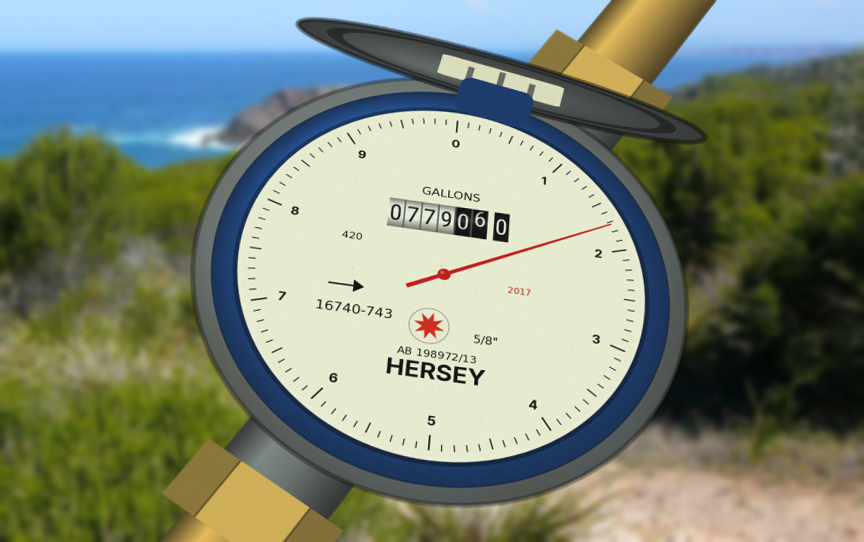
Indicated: 779061.7,gal
